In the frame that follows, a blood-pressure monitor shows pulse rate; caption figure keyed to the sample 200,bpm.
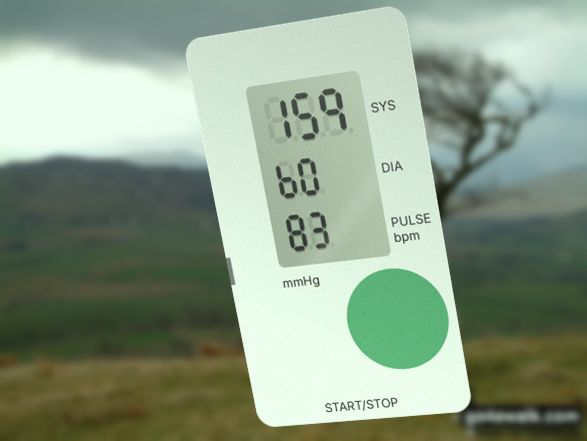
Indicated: 83,bpm
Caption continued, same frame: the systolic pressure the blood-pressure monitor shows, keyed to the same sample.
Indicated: 159,mmHg
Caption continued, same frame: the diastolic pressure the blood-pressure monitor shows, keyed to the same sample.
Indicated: 60,mmHg
